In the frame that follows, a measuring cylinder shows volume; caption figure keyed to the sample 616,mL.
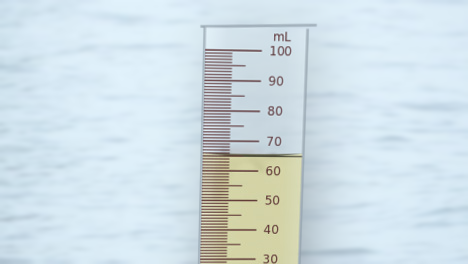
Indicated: 65,mL
